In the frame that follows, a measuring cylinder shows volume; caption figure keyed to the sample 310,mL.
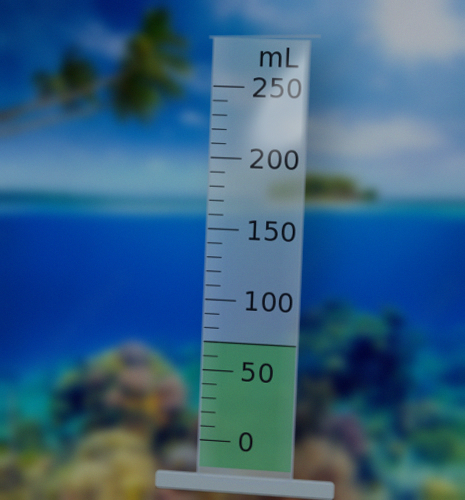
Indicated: 70,mL
